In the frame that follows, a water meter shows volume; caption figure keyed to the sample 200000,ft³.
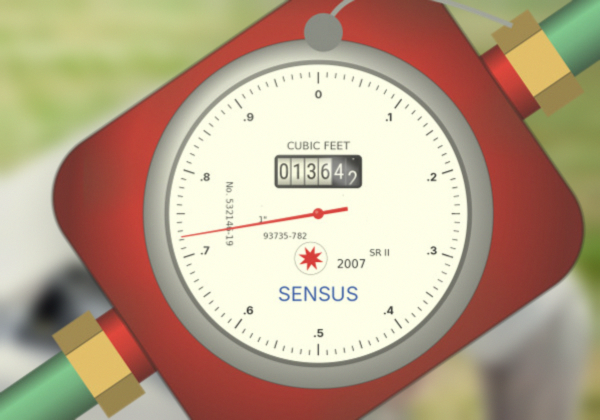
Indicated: 13641.72,ft³
